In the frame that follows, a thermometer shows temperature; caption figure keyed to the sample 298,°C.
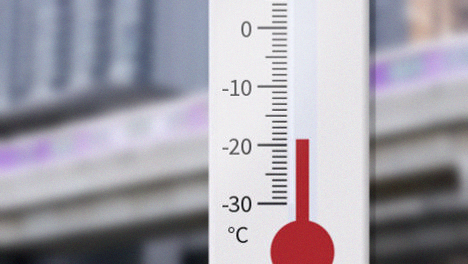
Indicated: -19,°C
